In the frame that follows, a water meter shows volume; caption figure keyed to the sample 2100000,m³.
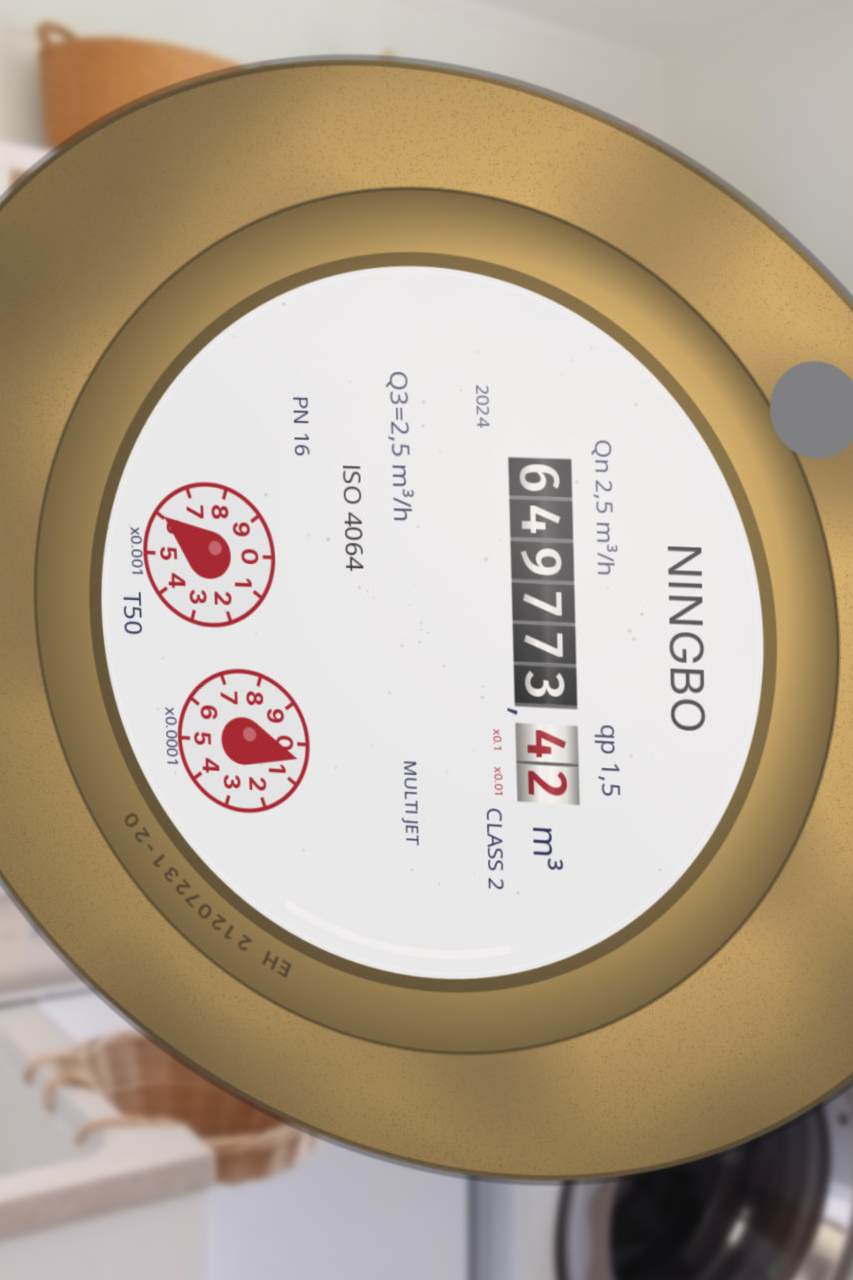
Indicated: 649773.4260,m³
